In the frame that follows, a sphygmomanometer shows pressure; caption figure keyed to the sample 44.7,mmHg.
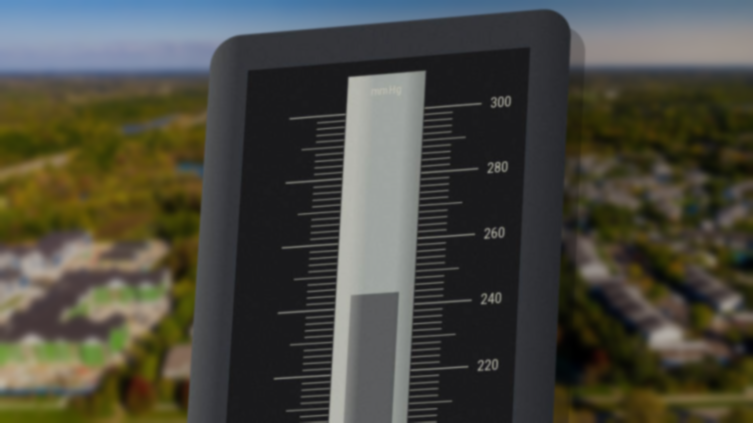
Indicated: 244,mmHg
